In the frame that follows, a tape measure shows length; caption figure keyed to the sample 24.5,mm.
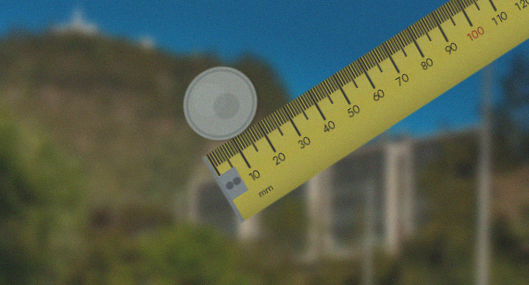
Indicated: 25,mm
